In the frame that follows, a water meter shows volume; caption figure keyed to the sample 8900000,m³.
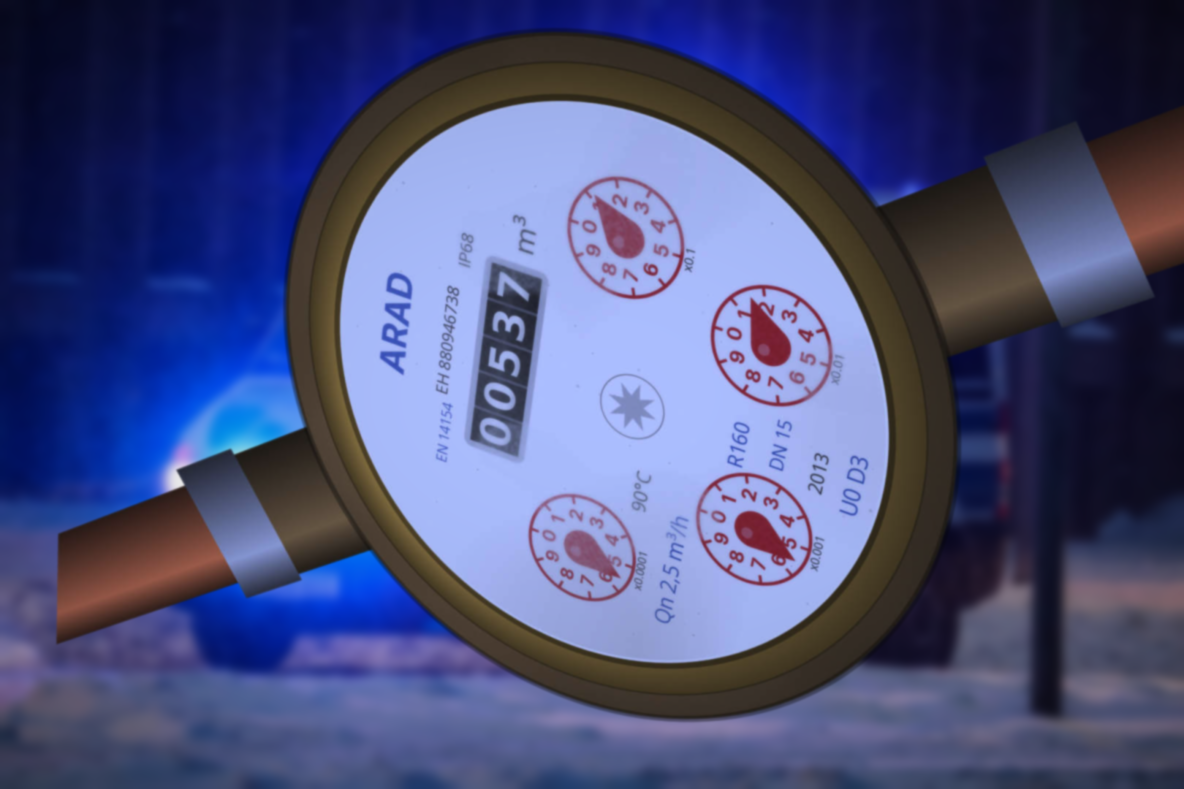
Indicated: 537.1155,m³
